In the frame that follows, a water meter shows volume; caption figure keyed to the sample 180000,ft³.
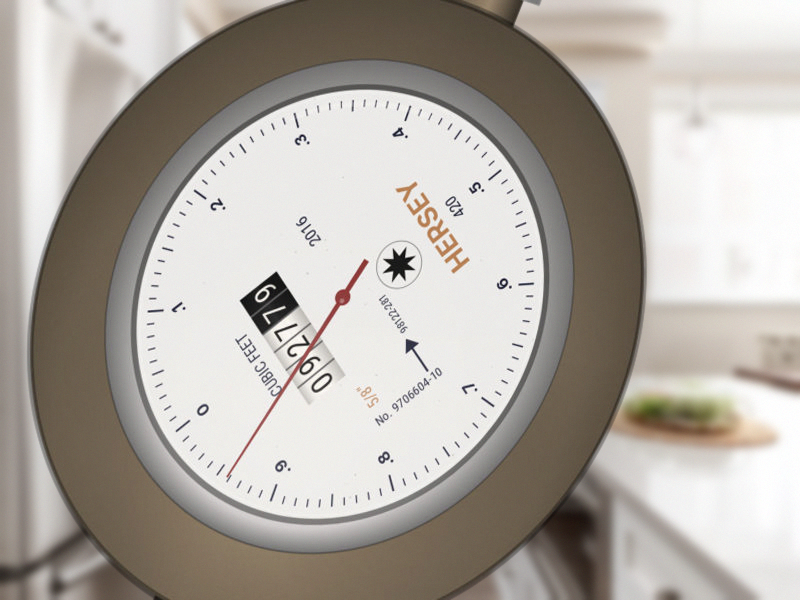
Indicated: 92778.94,ft³
